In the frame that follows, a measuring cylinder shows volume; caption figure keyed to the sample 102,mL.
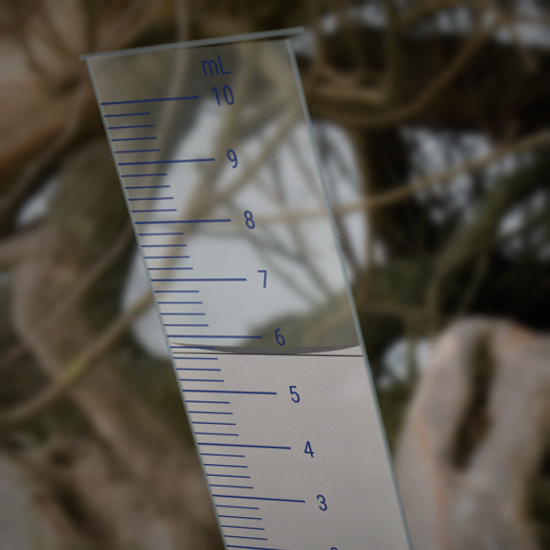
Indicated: 5.7,mL
